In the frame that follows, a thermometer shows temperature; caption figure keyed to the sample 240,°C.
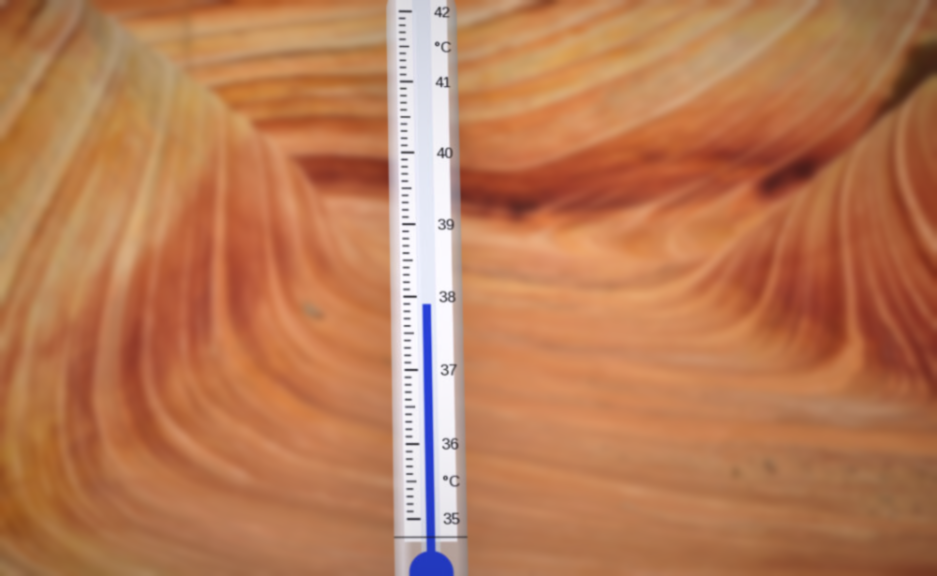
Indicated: 37.9,°C
